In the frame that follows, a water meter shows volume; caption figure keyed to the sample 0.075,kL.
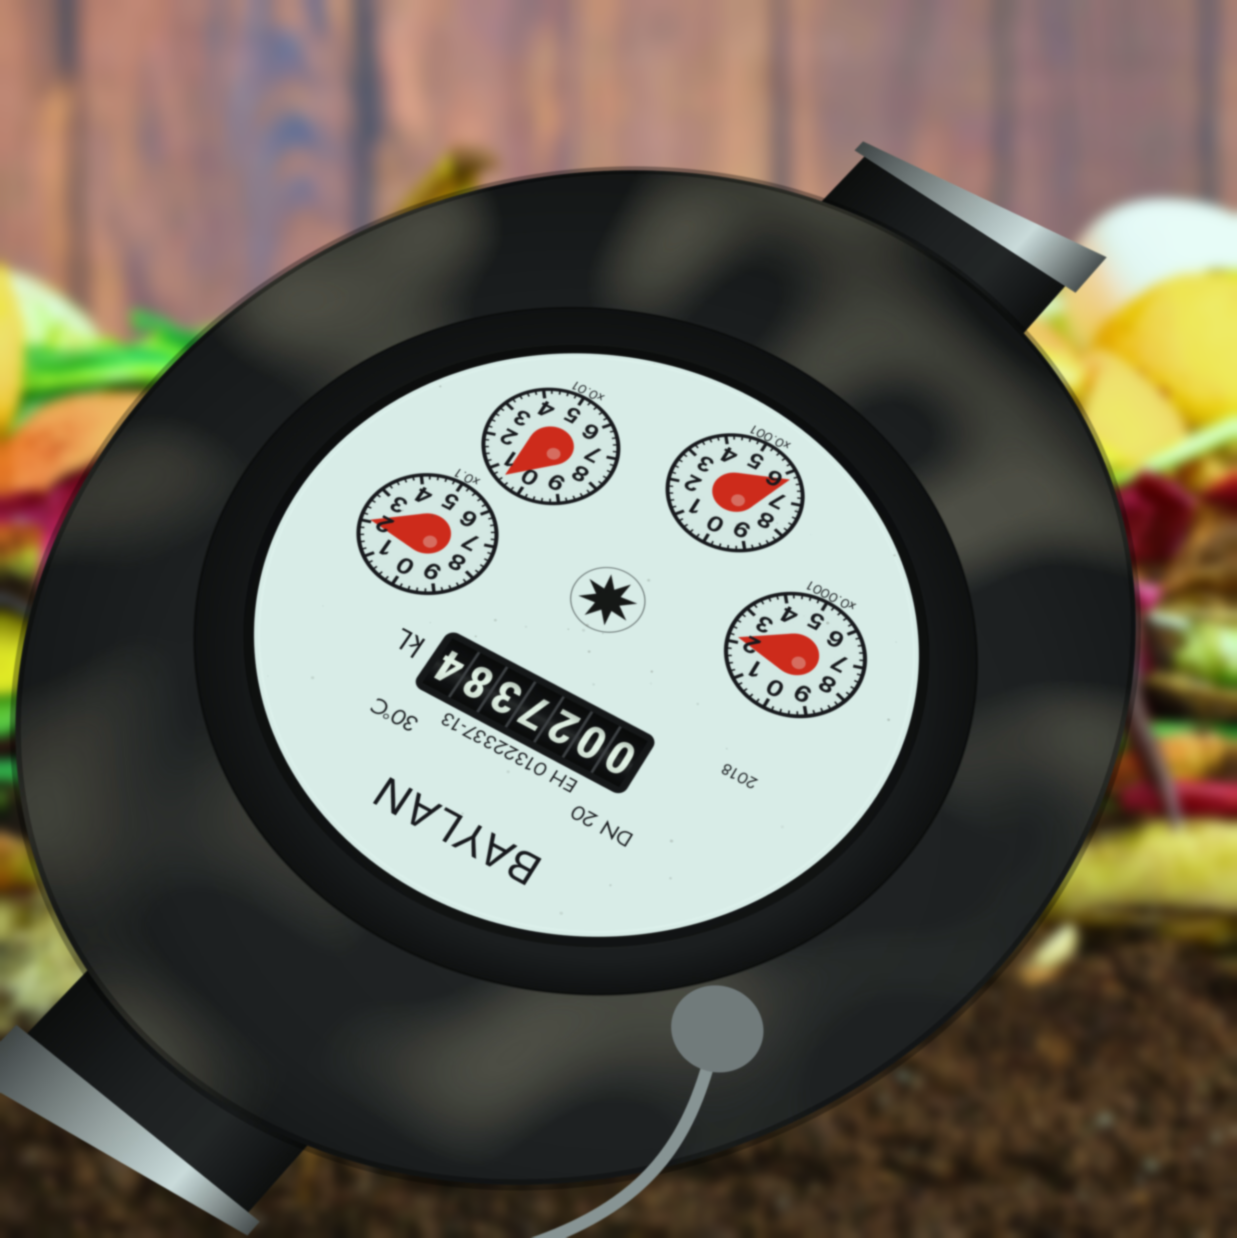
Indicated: 27384.2062,kL
